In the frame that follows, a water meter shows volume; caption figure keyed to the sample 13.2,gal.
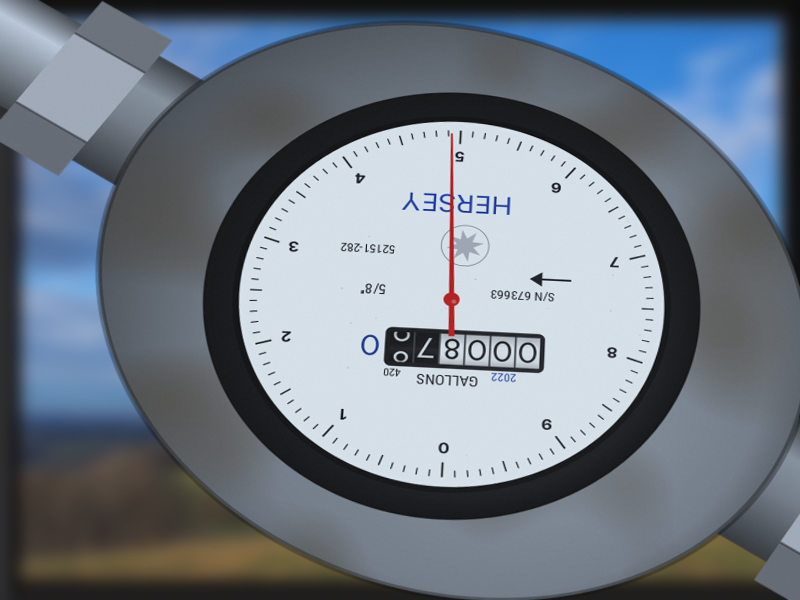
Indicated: 8784.9,gal
